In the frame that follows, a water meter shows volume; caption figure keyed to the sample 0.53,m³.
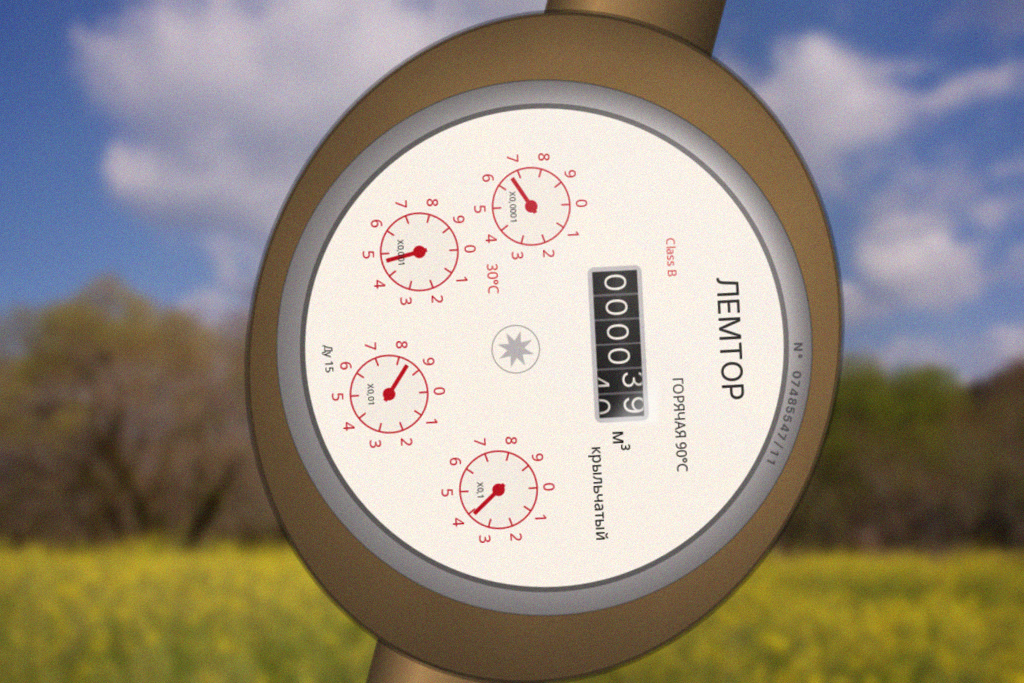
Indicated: 39.3846,m³
